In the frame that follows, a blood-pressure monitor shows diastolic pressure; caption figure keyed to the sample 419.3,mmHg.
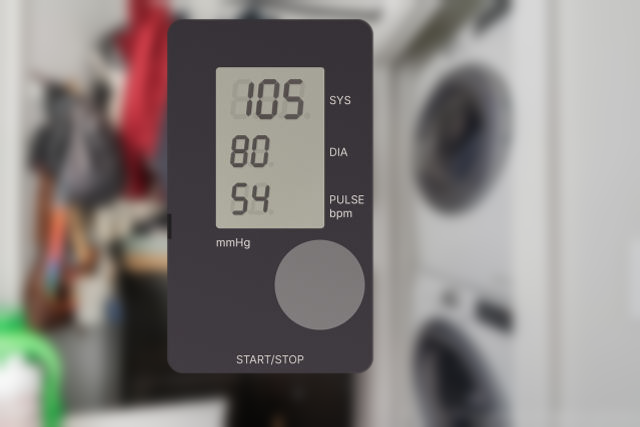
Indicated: 80,mmHg
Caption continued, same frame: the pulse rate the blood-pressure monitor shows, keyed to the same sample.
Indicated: 54,bpm
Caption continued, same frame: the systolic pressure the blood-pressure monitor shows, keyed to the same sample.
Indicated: 105,mmHg
